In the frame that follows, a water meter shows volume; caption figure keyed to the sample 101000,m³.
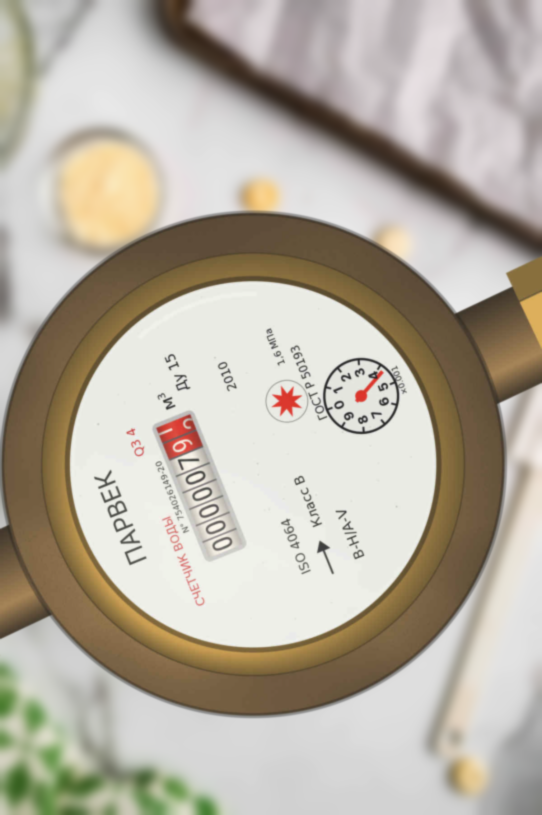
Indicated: 7.914,m³
